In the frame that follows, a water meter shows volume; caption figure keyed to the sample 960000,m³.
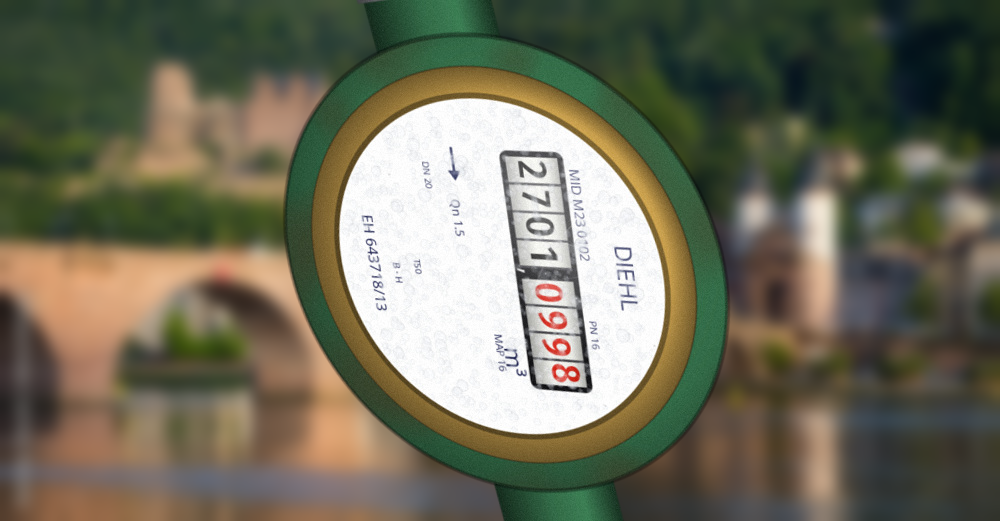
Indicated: 2701.0998,m³
